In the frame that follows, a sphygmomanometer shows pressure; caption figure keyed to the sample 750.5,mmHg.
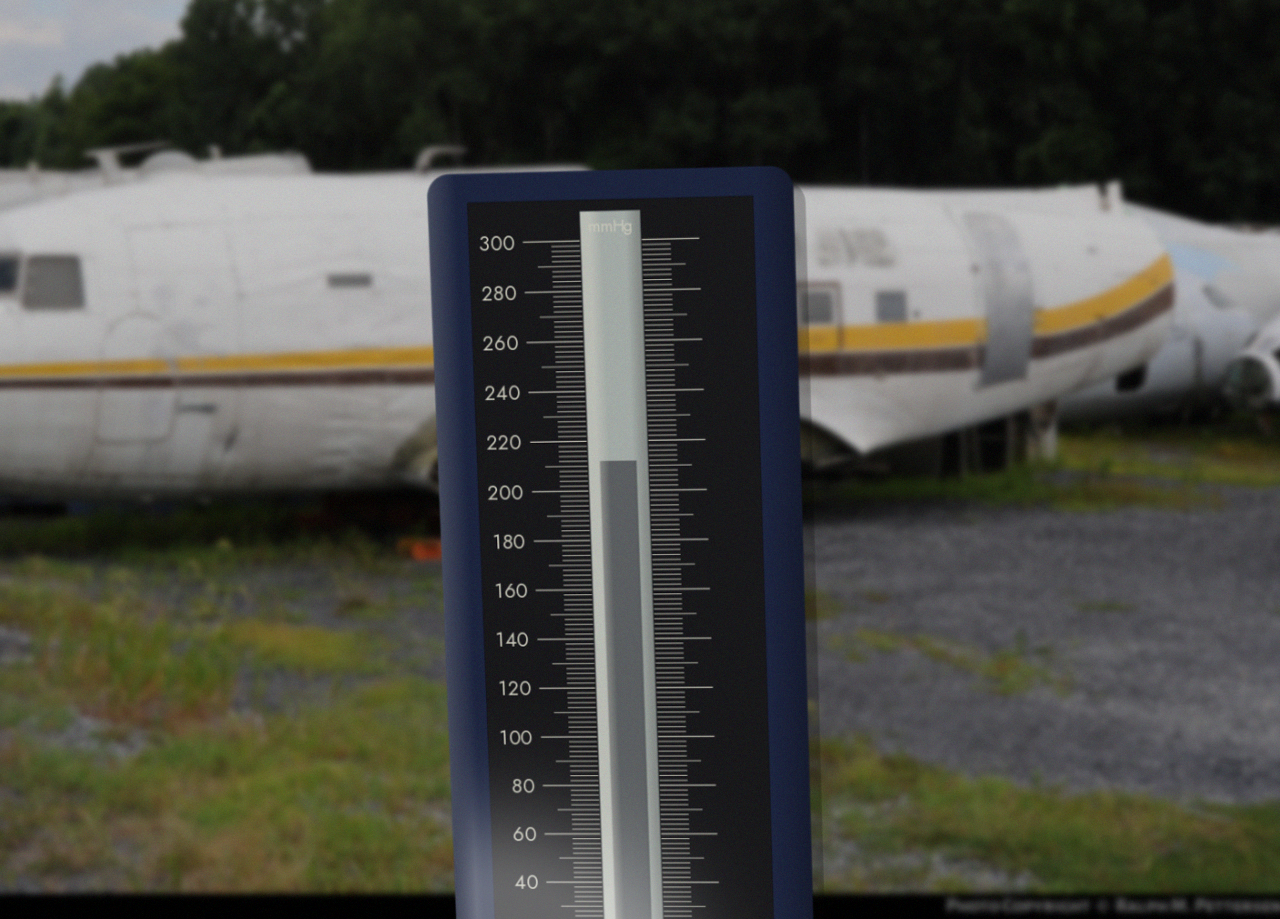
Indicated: 212,mmHg
